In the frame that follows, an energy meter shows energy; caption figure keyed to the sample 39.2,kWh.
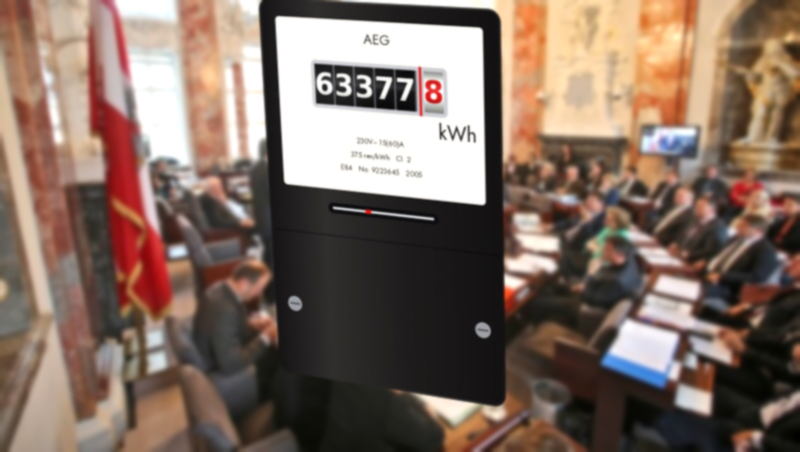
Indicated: 63377.8,kWh
